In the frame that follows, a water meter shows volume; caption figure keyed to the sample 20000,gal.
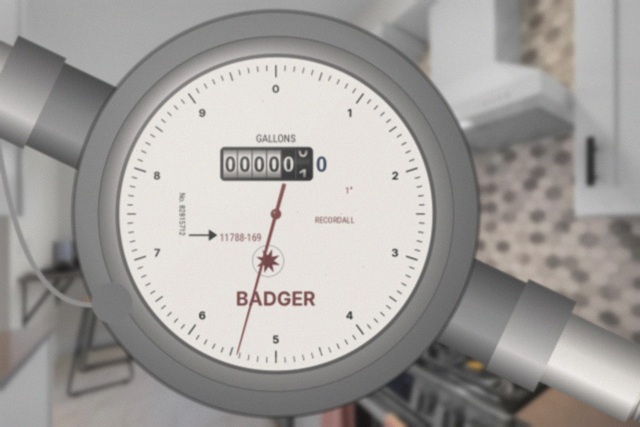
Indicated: 5.4,gal
